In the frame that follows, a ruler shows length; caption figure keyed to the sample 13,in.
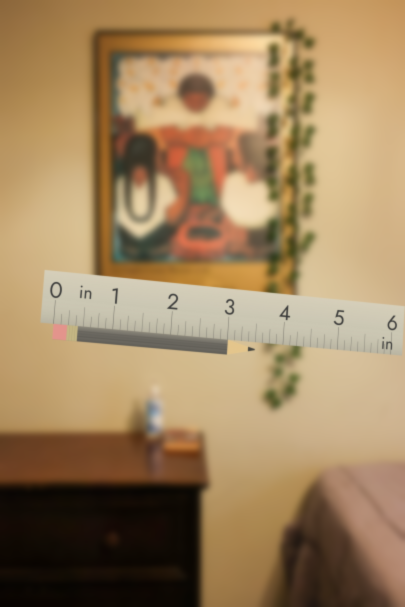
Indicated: 3.5,in
